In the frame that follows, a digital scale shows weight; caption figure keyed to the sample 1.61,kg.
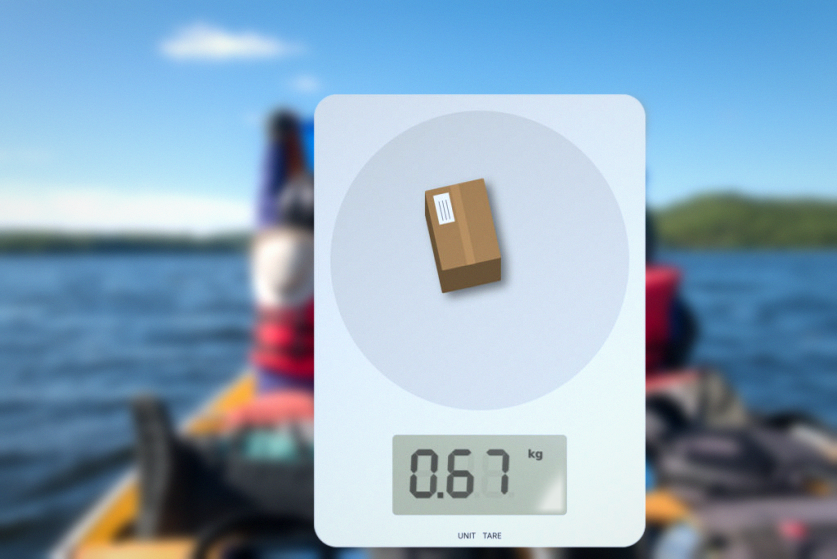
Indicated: 0.67,kg
